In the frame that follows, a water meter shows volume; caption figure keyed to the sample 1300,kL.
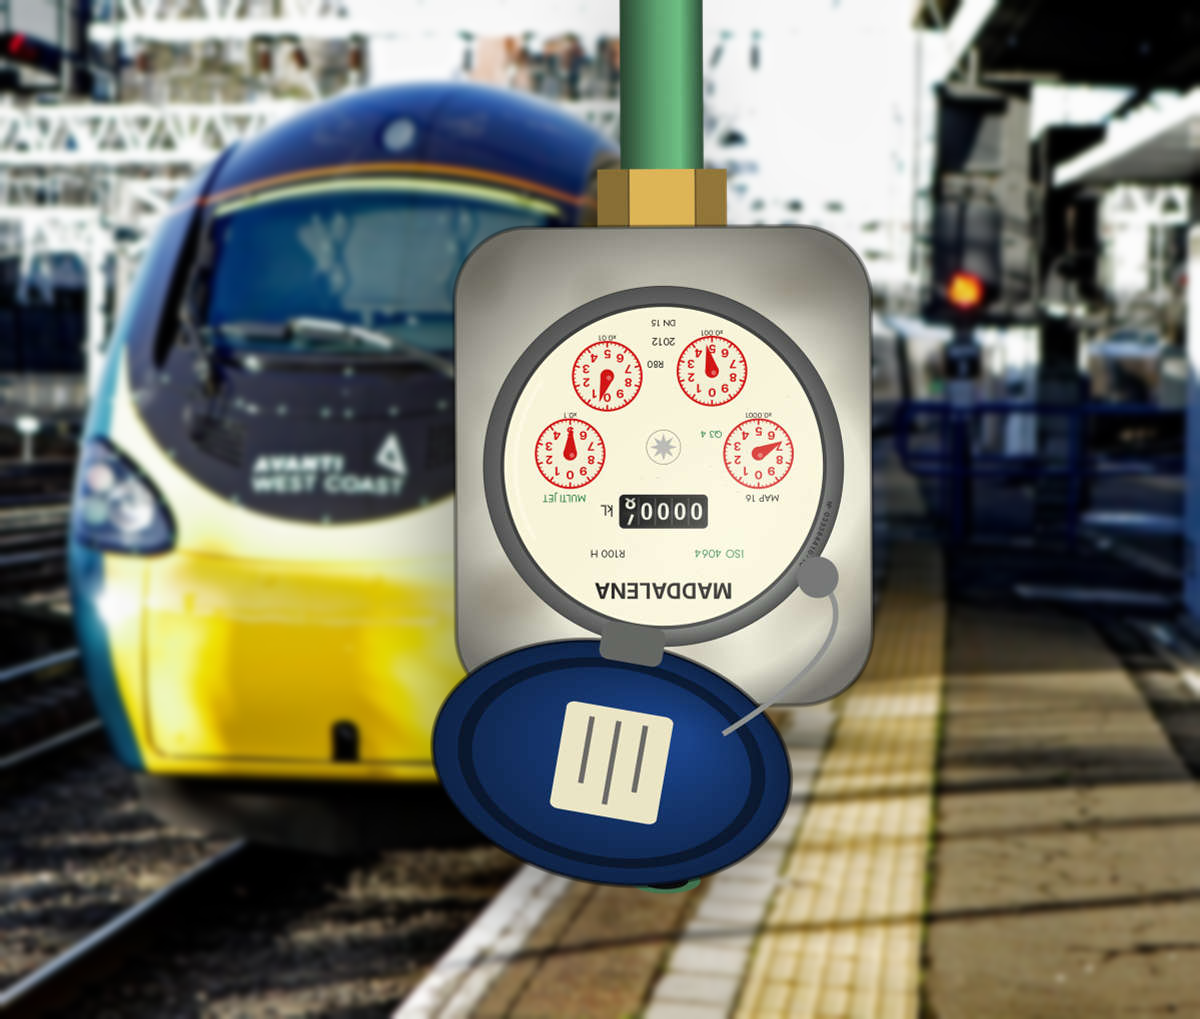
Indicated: 7.5046,kL
